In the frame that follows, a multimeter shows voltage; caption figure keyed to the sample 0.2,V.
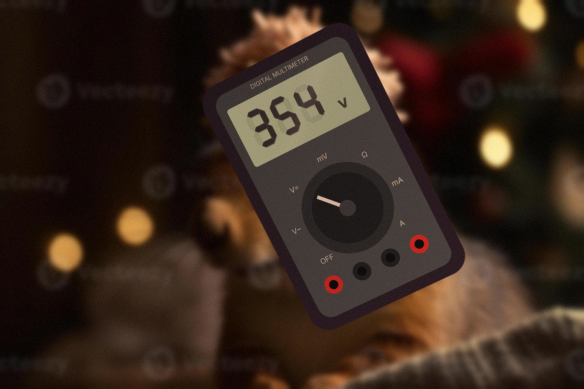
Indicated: 354,V
